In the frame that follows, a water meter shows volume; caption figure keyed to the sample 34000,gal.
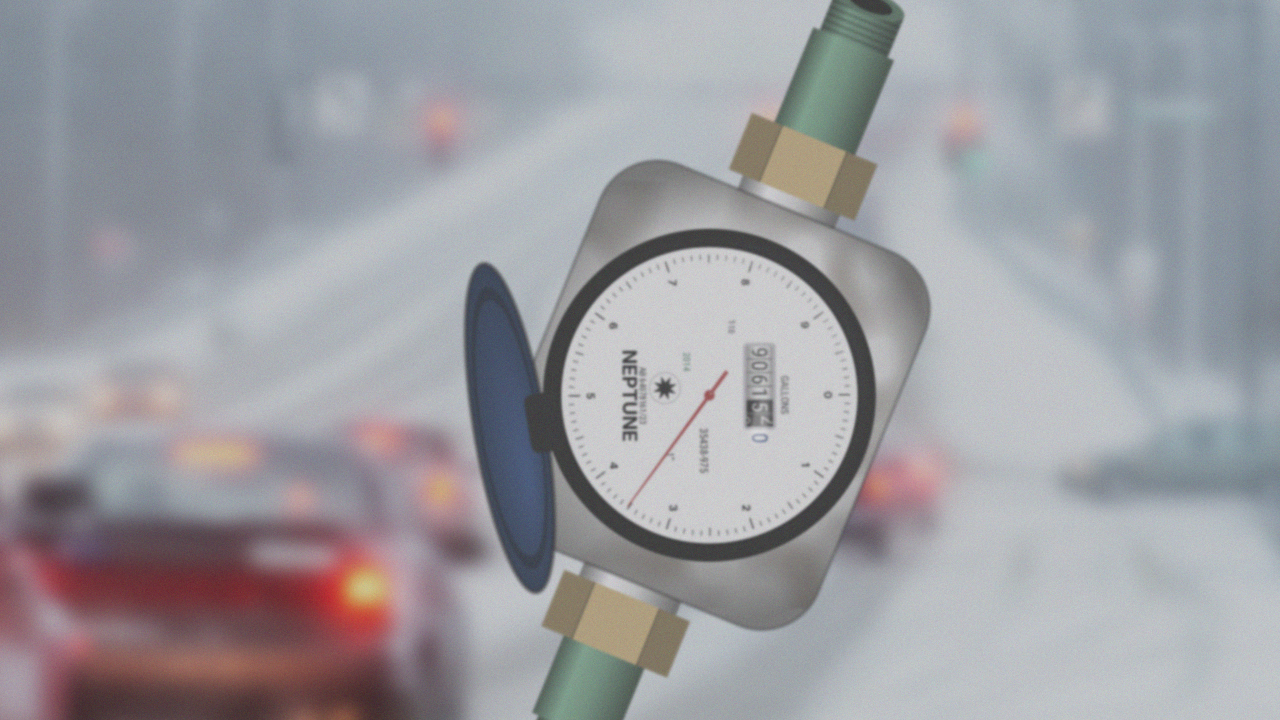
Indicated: 9061523.5,gal
